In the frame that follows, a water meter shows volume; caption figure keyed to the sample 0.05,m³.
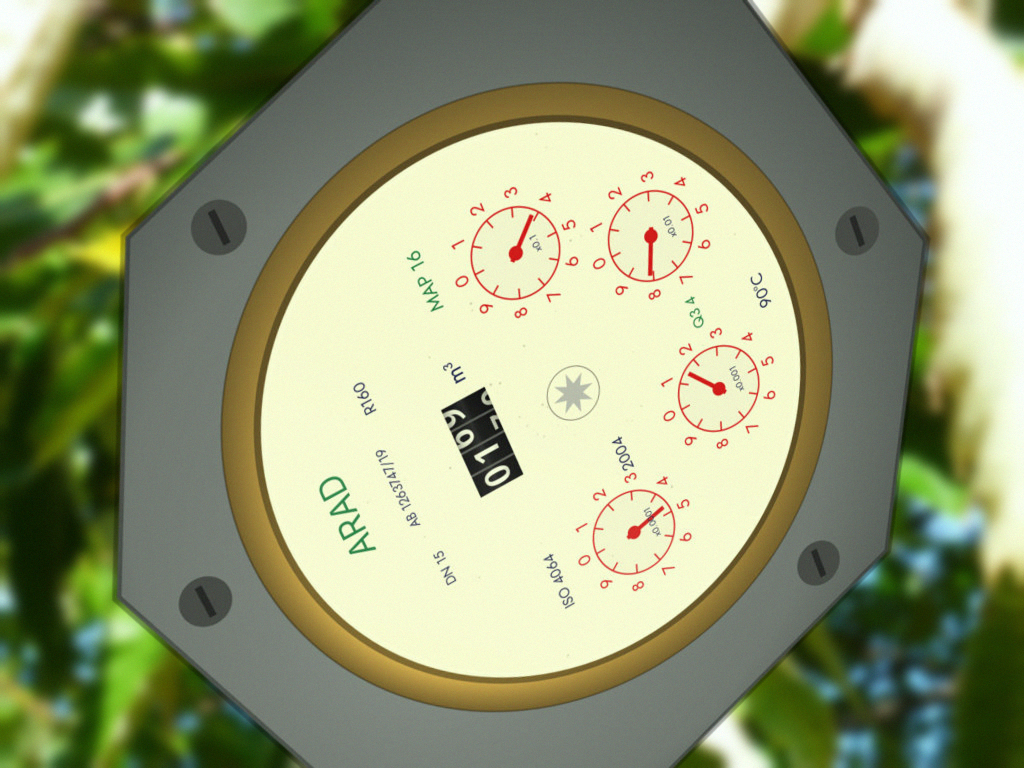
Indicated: 169.3814,m³
